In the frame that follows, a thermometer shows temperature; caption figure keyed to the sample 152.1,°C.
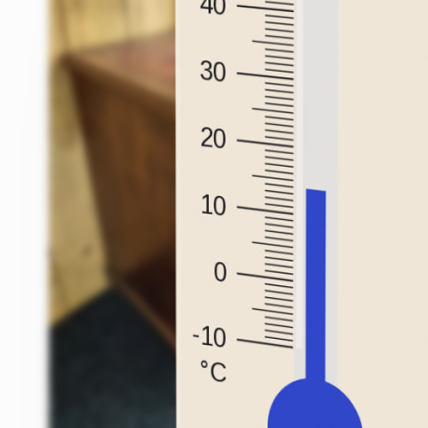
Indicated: 14,°C
